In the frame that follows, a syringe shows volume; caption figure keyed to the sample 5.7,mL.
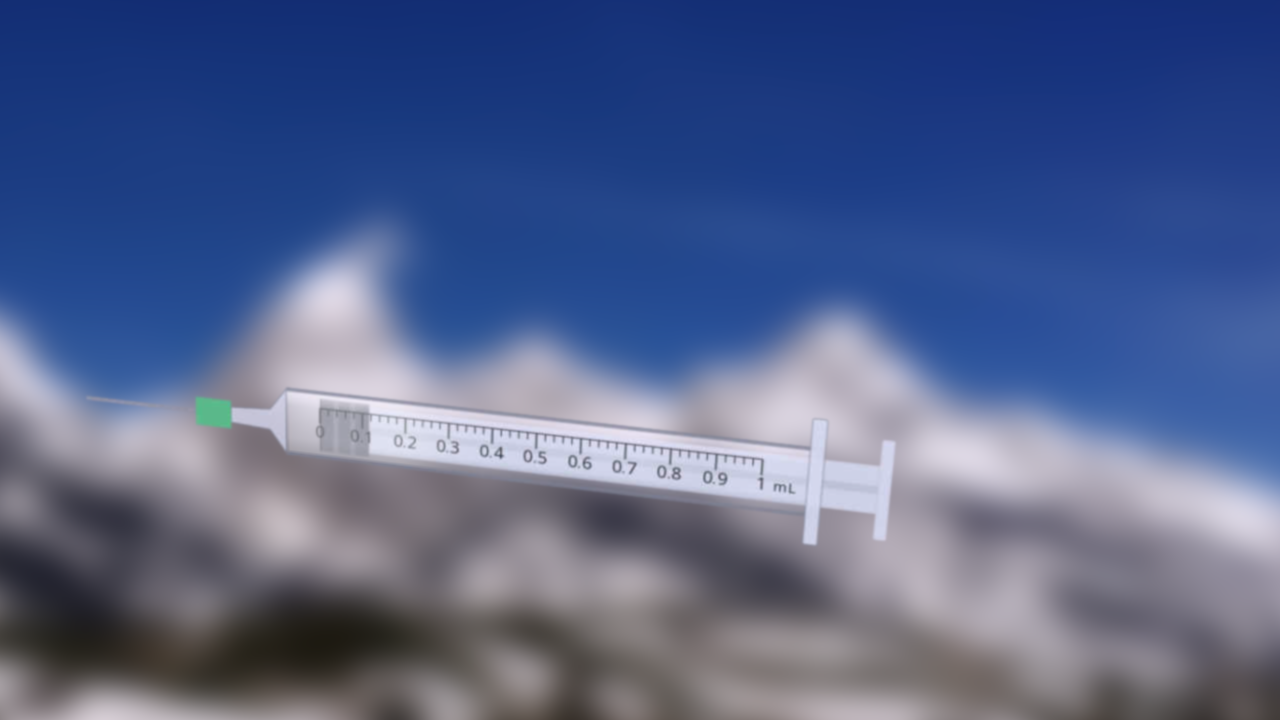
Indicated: 0,mL
